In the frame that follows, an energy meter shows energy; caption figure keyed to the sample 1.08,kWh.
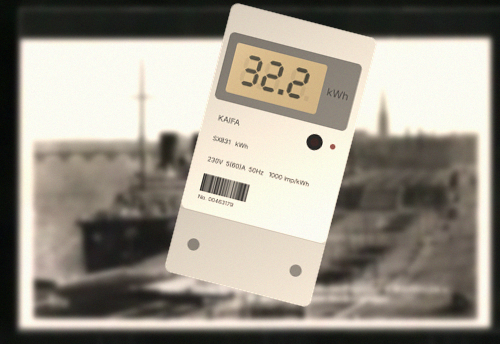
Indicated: 32.2,kWh
